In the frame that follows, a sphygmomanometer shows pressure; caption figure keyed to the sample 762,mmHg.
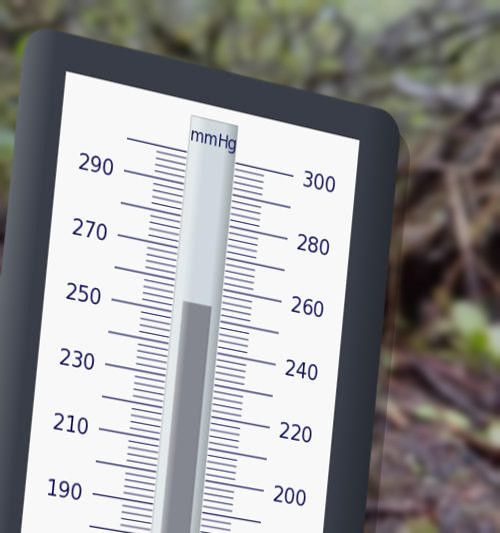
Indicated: 254,mmHg
